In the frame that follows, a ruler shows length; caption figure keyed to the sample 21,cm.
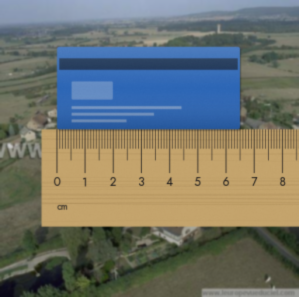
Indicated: 6.5,cm
